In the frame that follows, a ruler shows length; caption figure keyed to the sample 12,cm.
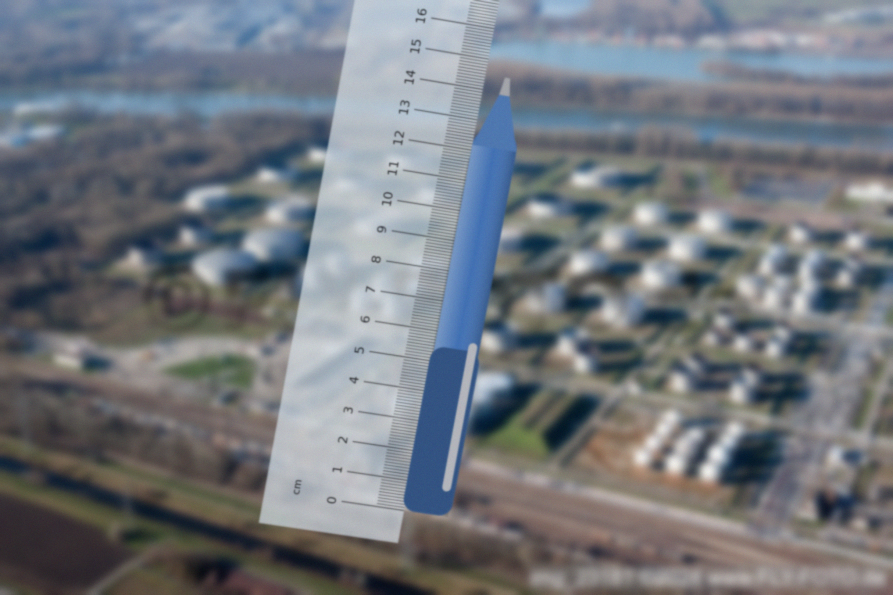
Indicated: 14.5,cm
